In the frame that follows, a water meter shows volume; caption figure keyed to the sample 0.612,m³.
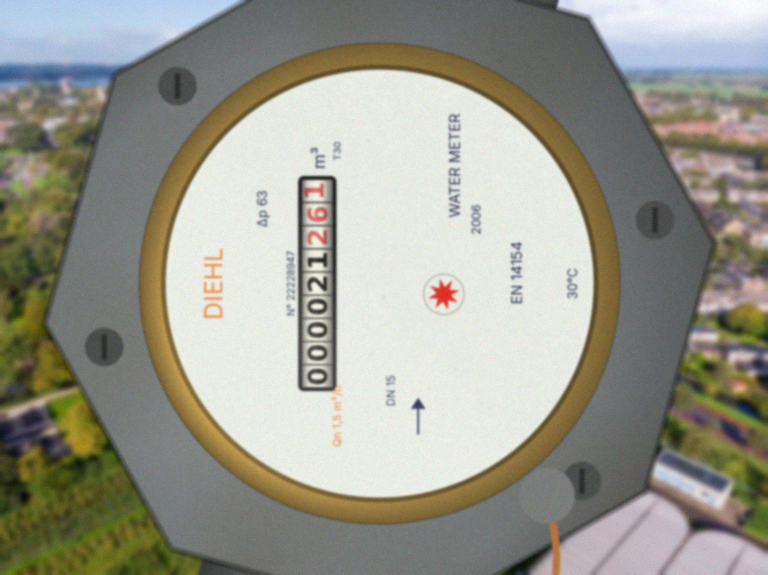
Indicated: 21.261,m³
